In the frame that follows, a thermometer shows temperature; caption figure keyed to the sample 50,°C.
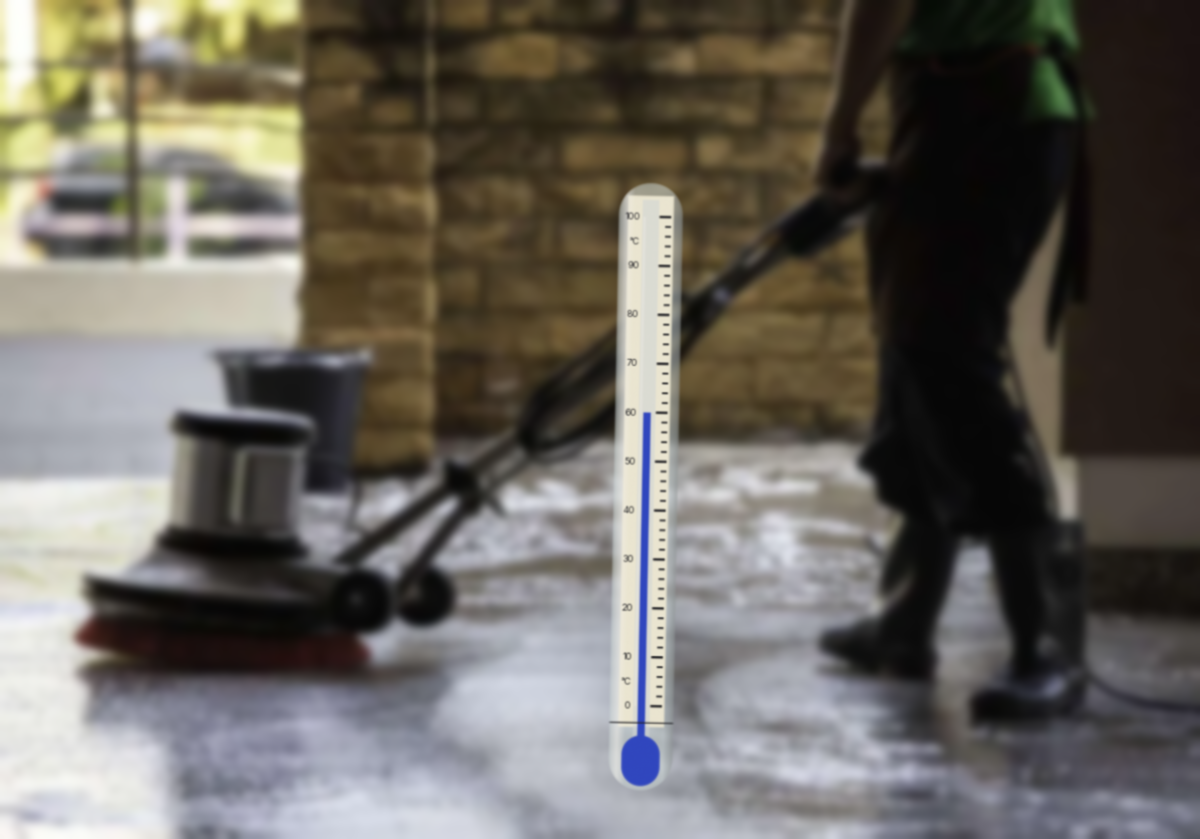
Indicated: 60,°C
